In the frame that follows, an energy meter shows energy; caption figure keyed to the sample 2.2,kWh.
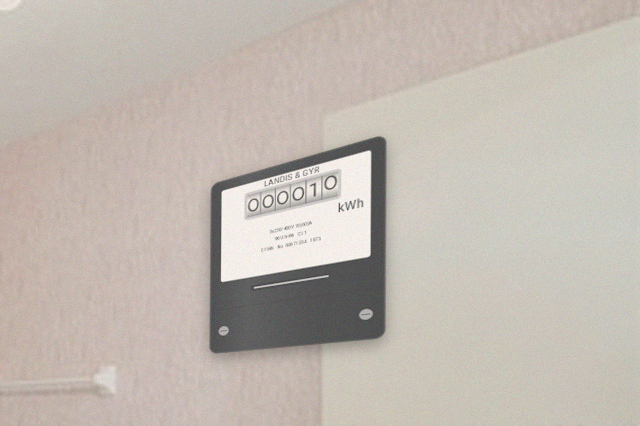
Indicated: 10,kWh
